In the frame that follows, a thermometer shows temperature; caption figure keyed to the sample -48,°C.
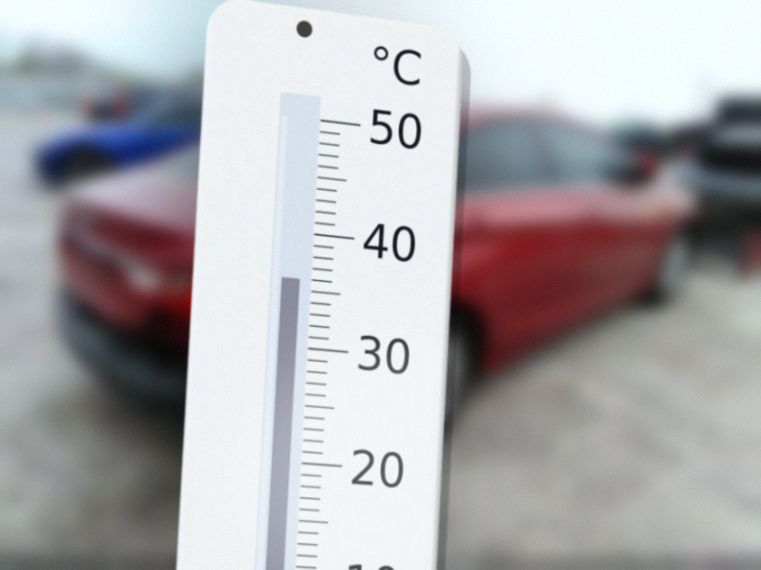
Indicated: 36,°C
